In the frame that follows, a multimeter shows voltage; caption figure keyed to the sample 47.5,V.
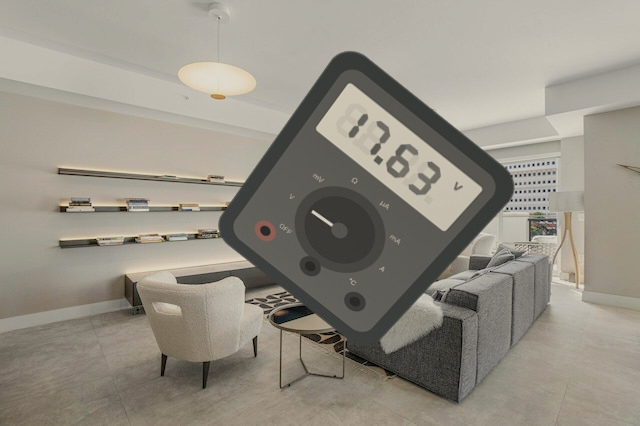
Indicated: 17.63,V
